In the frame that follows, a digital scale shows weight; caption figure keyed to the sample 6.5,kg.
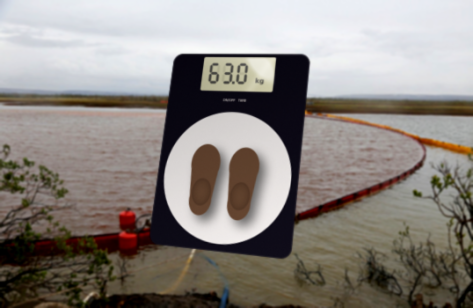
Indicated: 63.0,kg
